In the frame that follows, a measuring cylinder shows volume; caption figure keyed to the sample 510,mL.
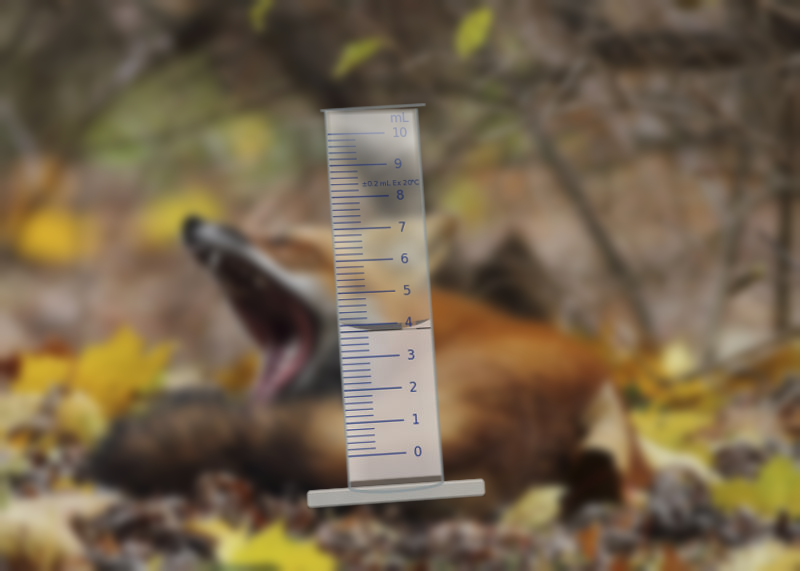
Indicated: 3.8,mL
